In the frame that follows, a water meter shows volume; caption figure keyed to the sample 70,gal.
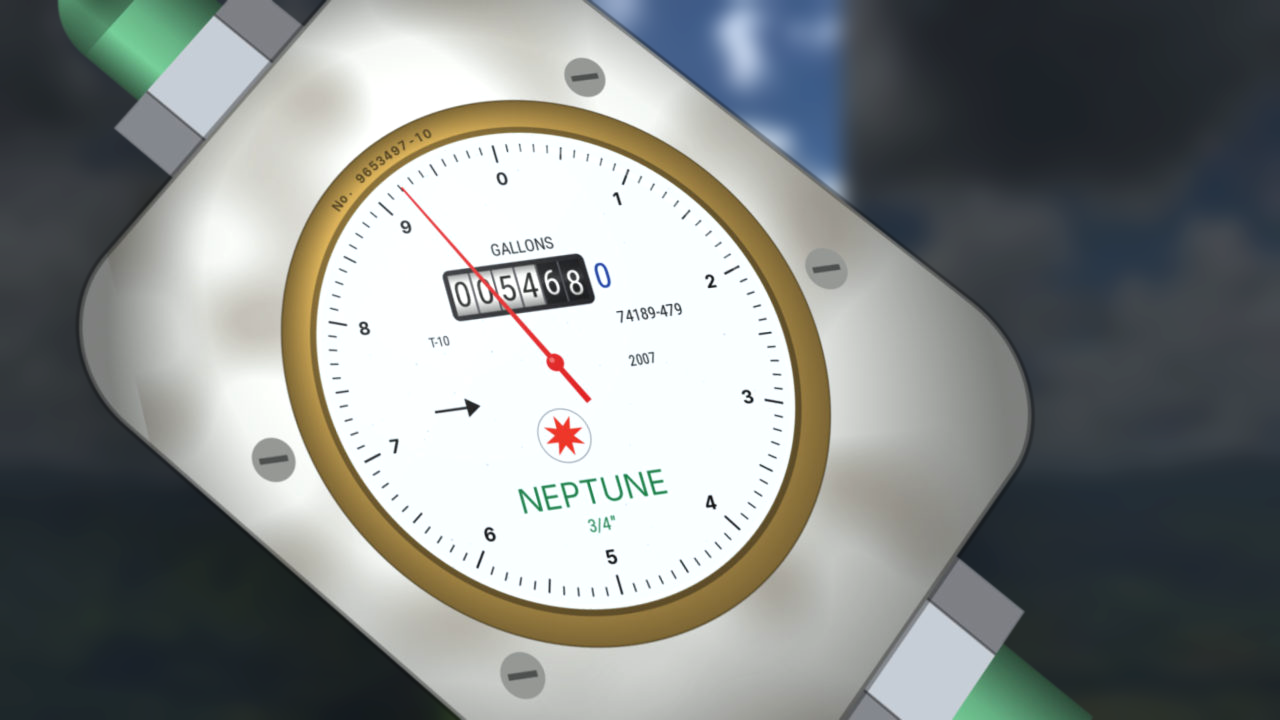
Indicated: 54679.2,gal
